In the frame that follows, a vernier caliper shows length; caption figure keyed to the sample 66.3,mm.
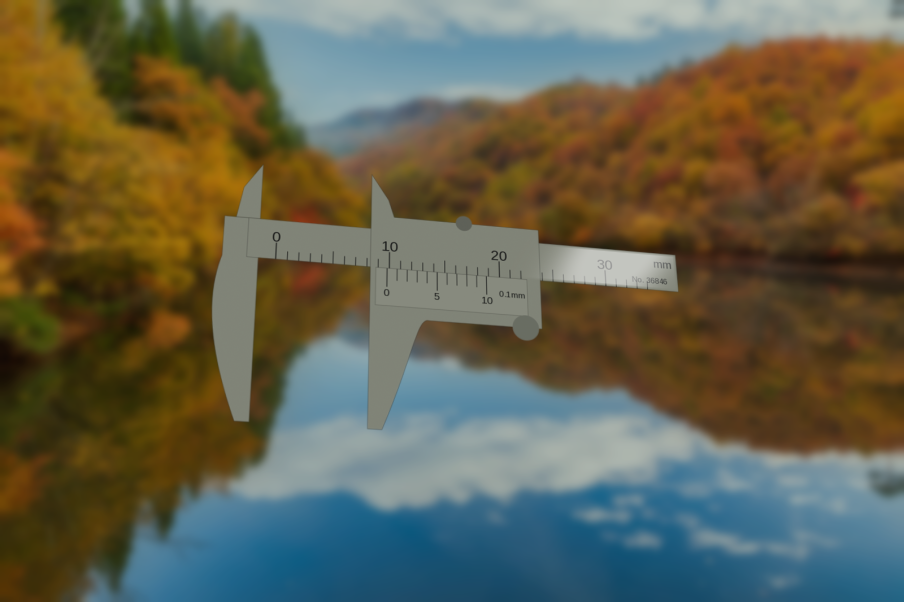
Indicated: 9.8,mm
